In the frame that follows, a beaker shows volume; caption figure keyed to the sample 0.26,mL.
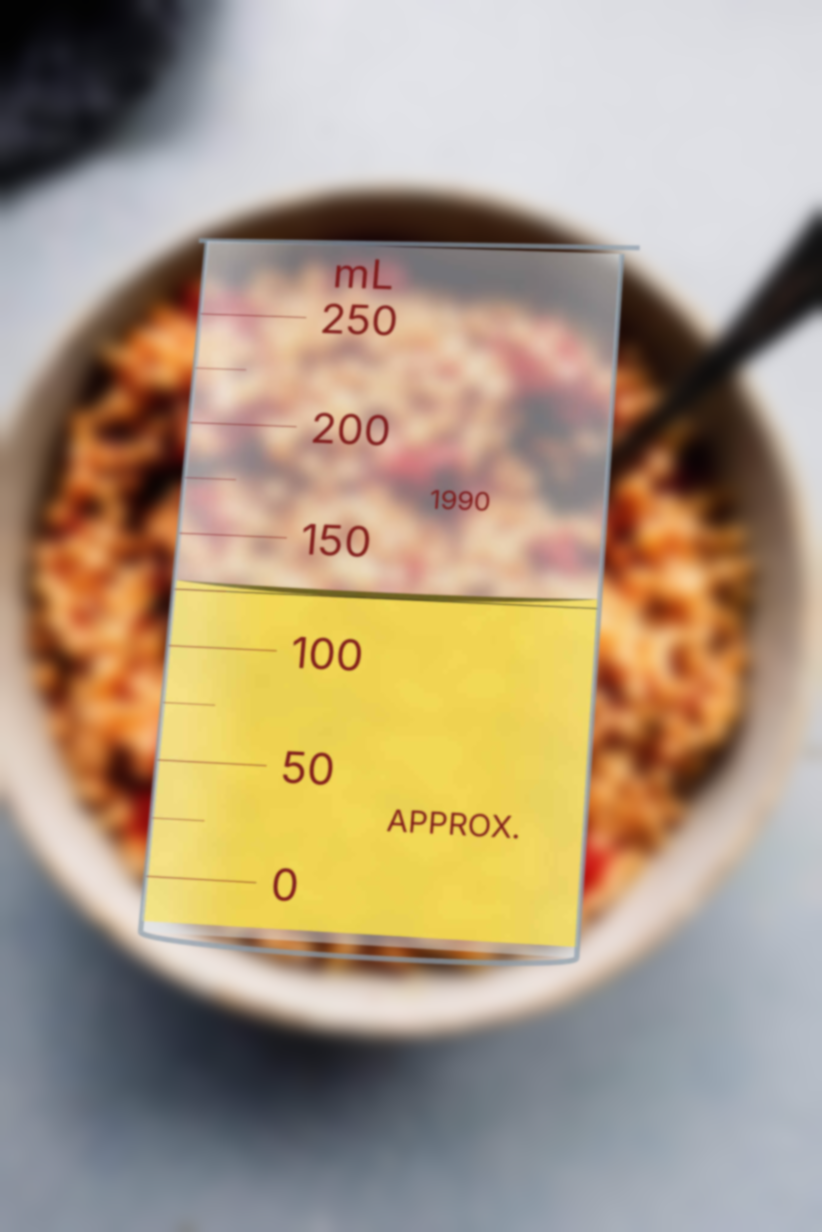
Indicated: 125,mL
